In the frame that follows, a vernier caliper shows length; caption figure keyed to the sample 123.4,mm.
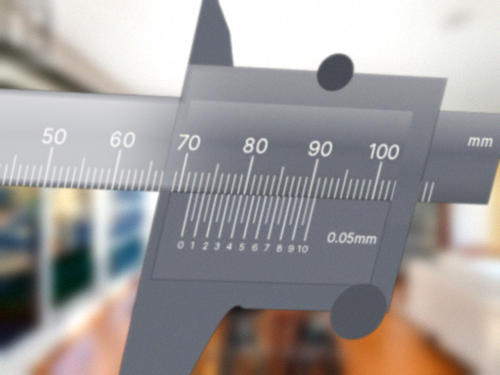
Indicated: 72.0,mm
